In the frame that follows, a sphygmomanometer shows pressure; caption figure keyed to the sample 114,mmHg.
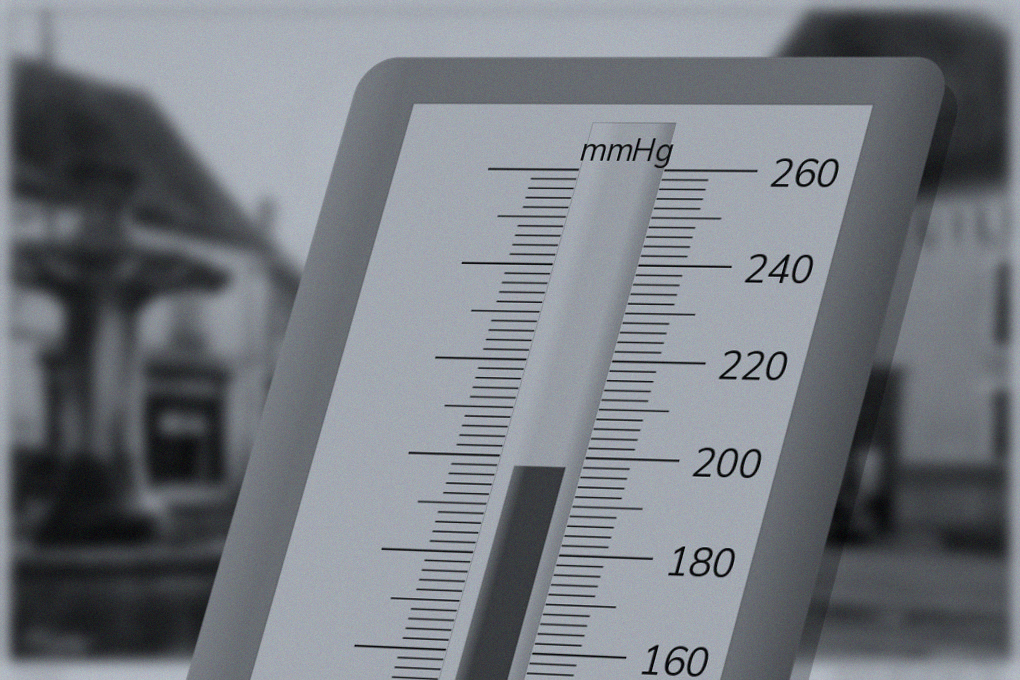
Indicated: 198,mmHg
